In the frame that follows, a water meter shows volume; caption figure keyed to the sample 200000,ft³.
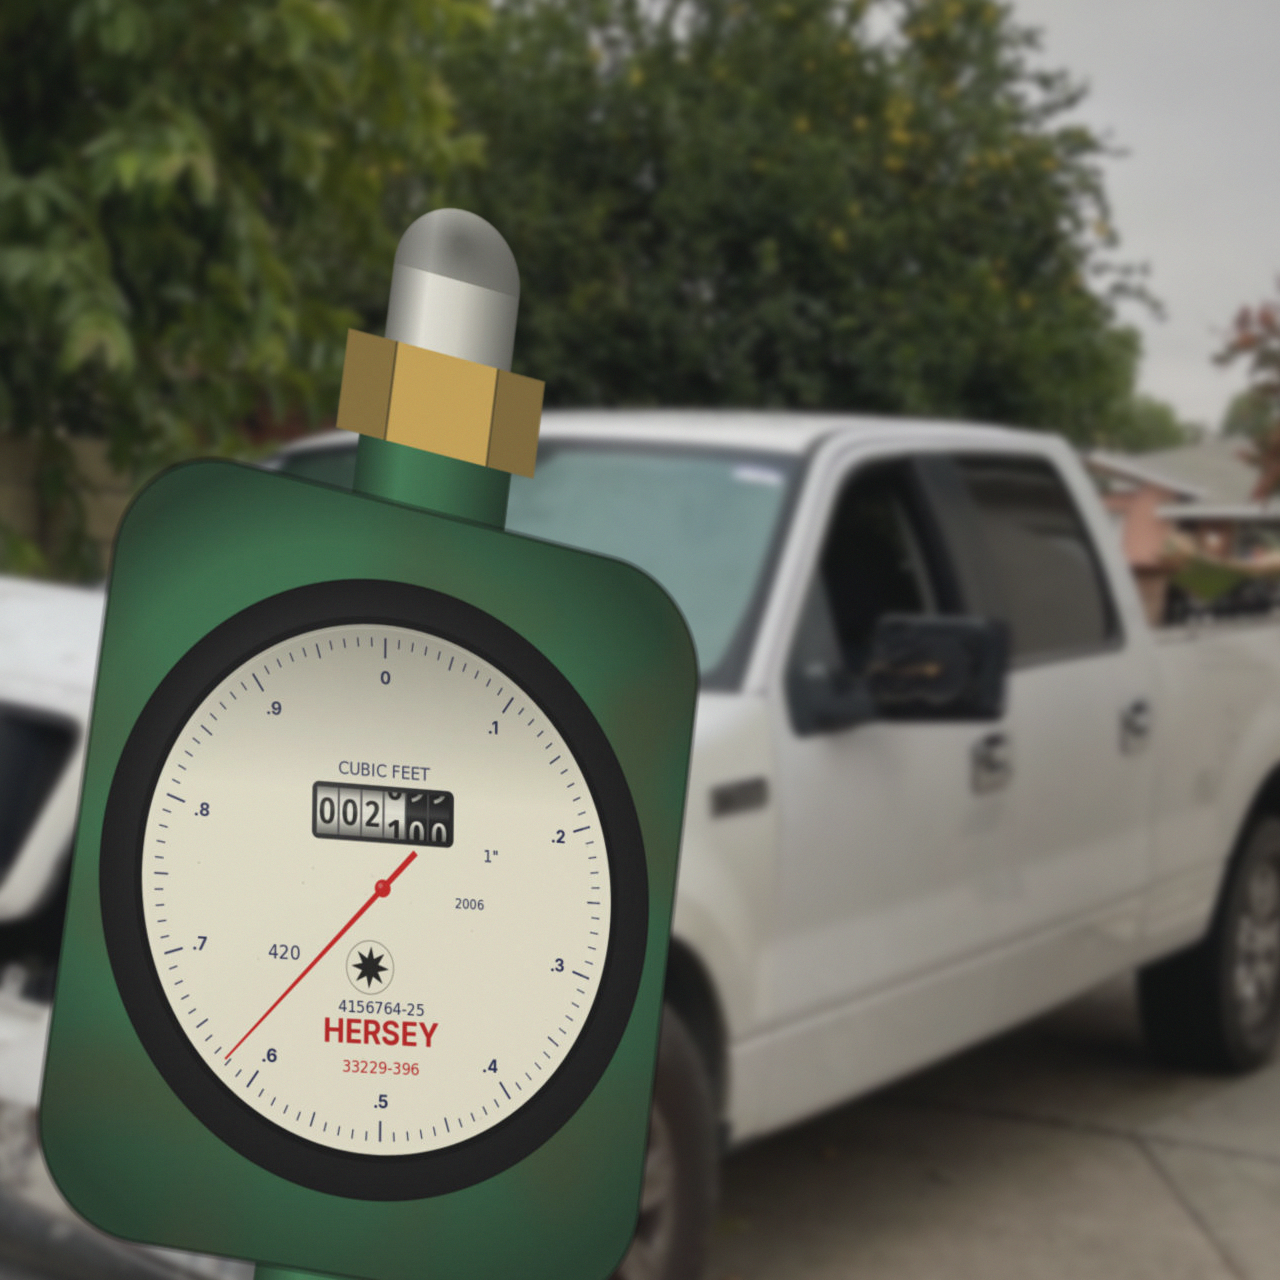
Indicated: 2099.62,ft³
